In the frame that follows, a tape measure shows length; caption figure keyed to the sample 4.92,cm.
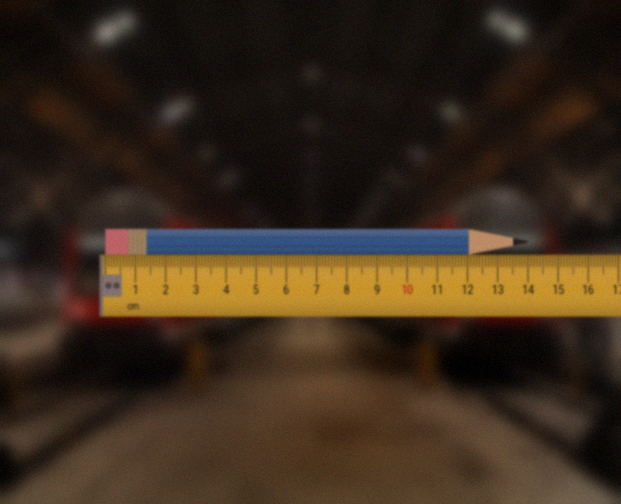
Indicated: 14,cm
